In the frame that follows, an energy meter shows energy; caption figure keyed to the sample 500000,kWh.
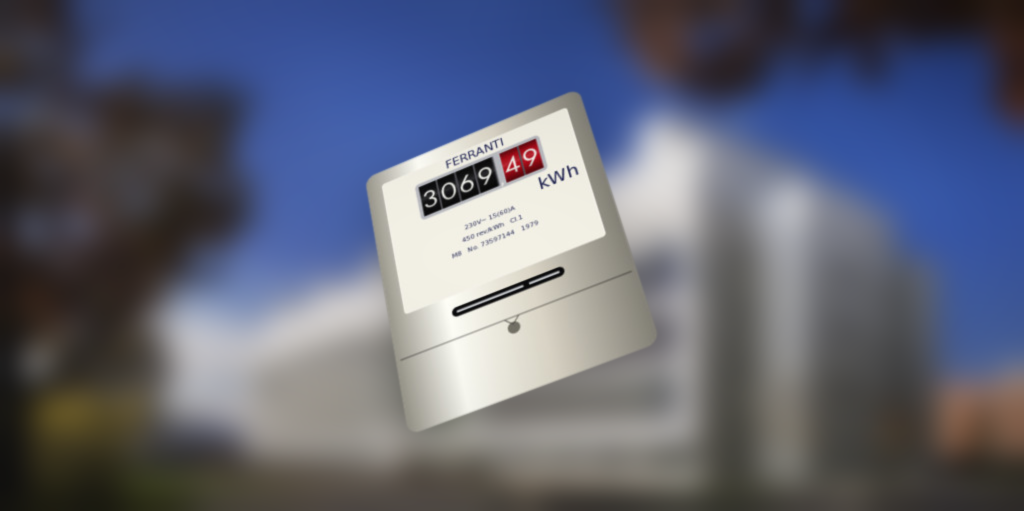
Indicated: 3069.49,kWh
